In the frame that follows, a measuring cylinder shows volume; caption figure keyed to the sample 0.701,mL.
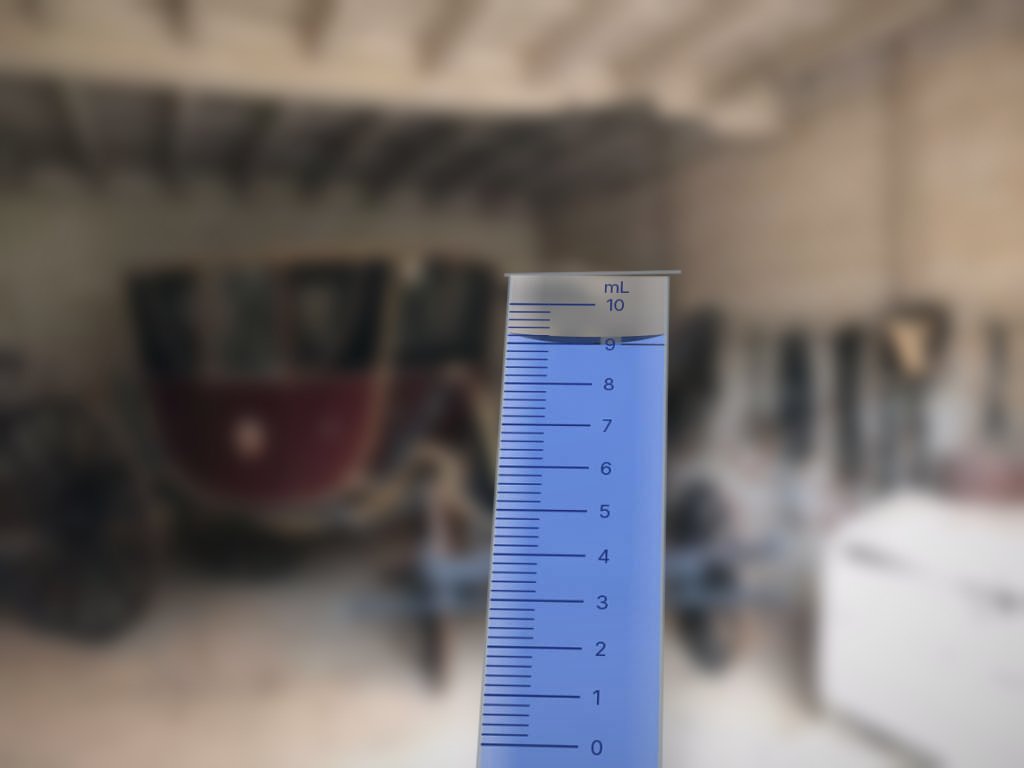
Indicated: 9,mL
